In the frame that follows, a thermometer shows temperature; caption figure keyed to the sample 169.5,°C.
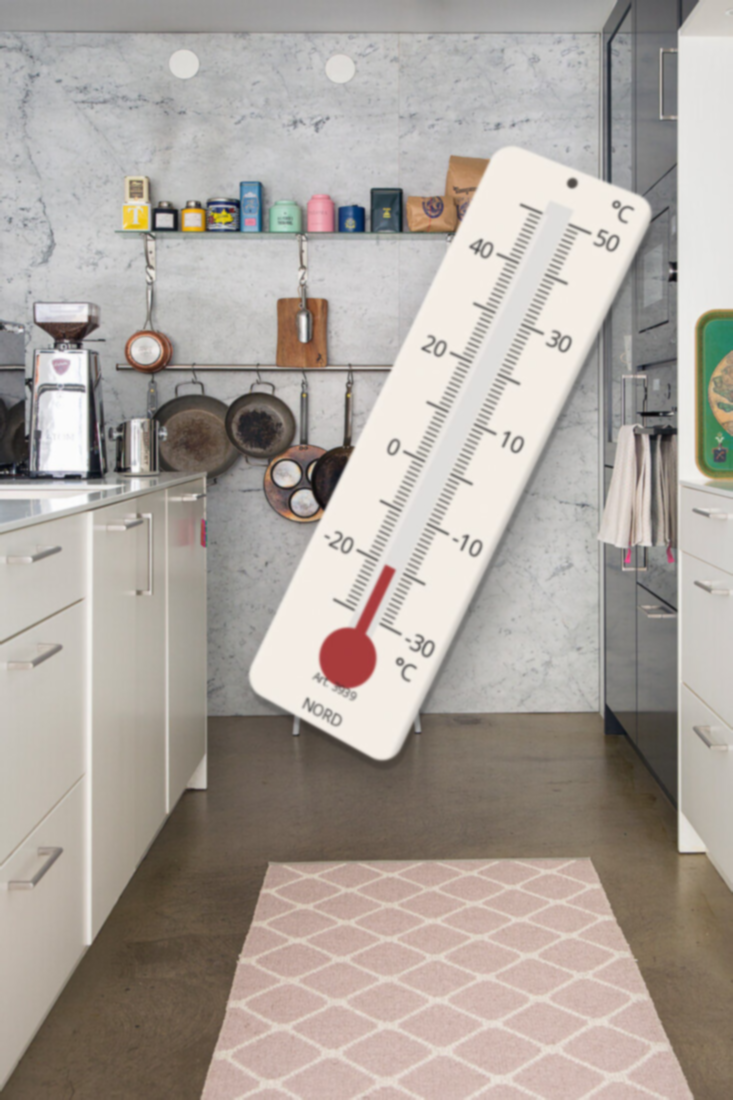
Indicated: -20,°C
